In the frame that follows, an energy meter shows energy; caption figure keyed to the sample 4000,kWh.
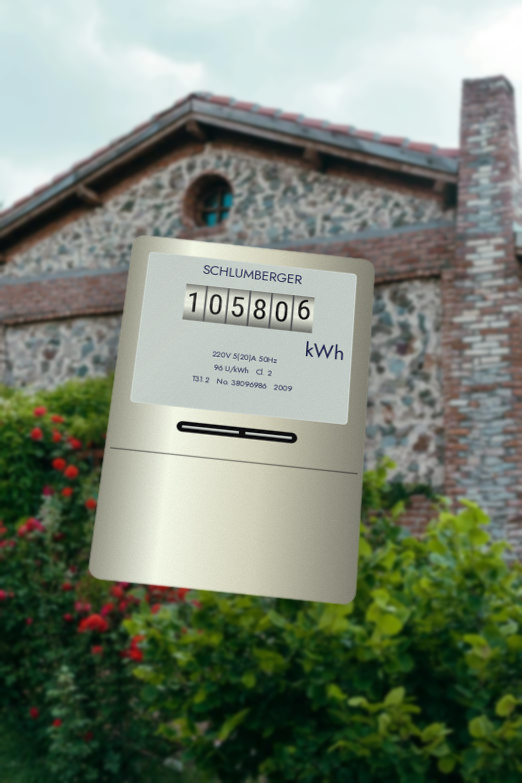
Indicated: 105806,kWh
